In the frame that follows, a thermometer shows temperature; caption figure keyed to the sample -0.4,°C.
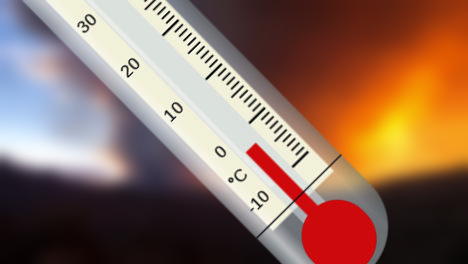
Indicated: -3,°C
